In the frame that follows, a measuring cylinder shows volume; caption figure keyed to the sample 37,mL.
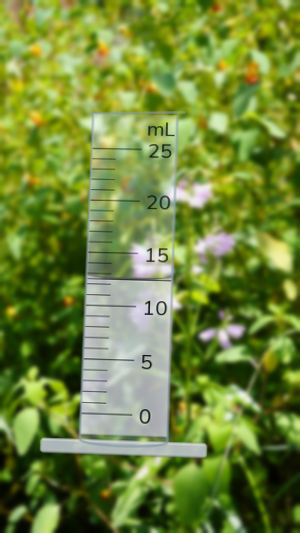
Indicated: 12.5,mL
